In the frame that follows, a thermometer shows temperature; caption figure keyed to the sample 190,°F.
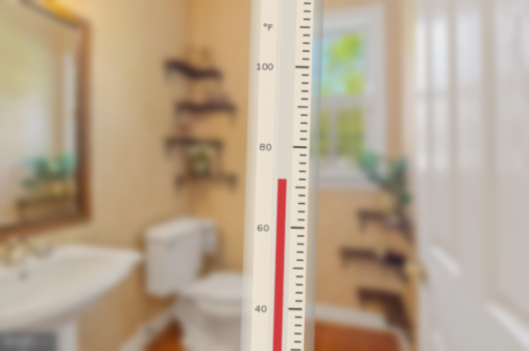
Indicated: 72,°F
